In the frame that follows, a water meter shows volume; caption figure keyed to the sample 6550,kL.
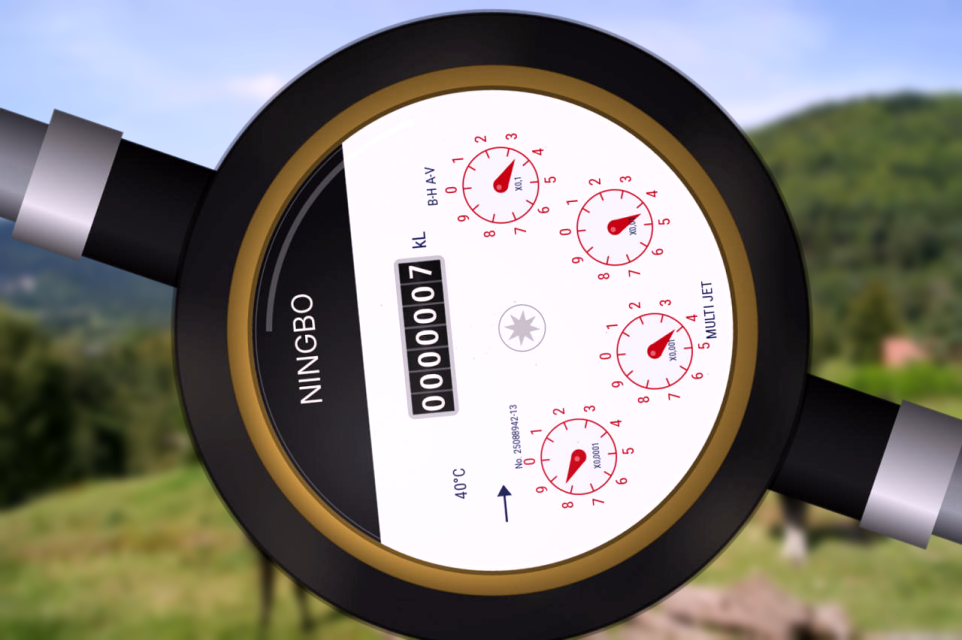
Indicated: 7.3438,kL
